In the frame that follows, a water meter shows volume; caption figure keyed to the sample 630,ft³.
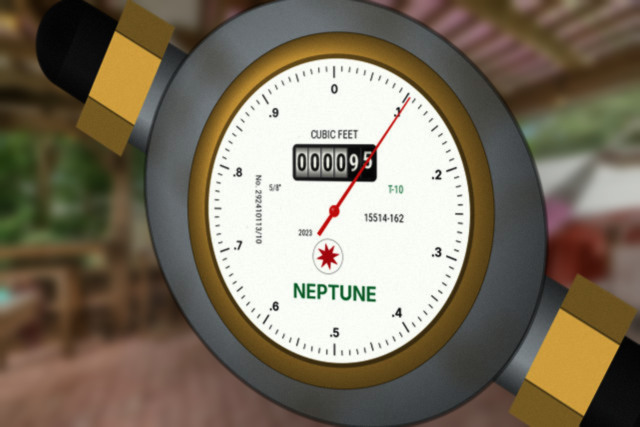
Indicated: 95.10,ft³
